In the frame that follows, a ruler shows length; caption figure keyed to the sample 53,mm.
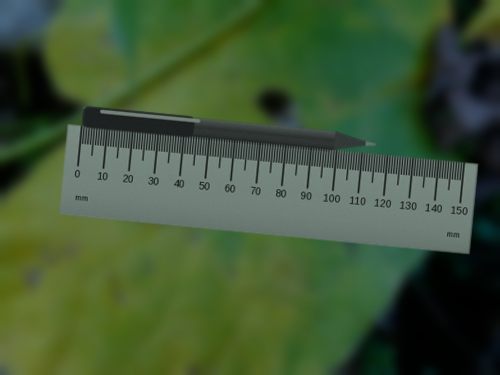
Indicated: 115,mm
